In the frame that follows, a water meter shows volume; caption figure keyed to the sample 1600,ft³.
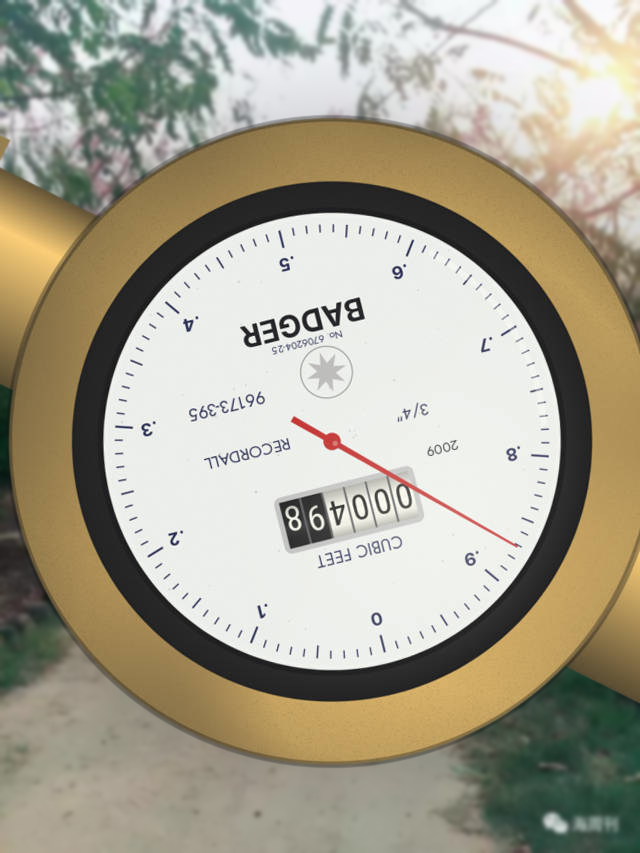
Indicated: 497.87,ft³
